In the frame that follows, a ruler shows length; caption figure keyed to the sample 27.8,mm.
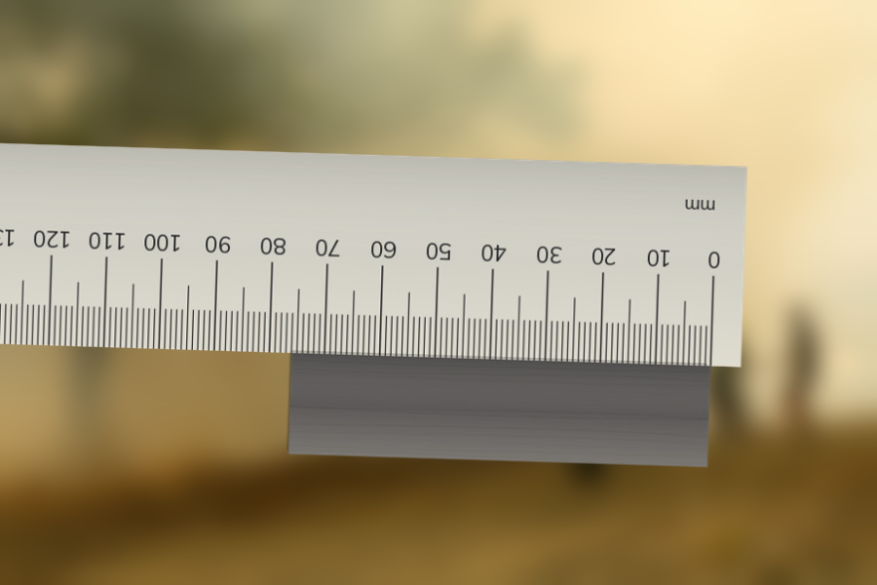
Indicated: 76,mm
